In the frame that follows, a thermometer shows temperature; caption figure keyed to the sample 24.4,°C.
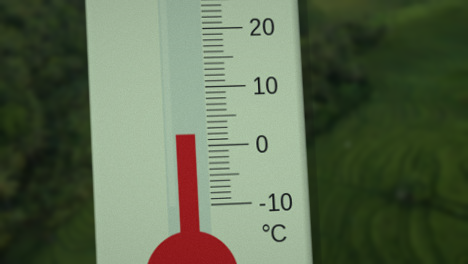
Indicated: 2,°C
